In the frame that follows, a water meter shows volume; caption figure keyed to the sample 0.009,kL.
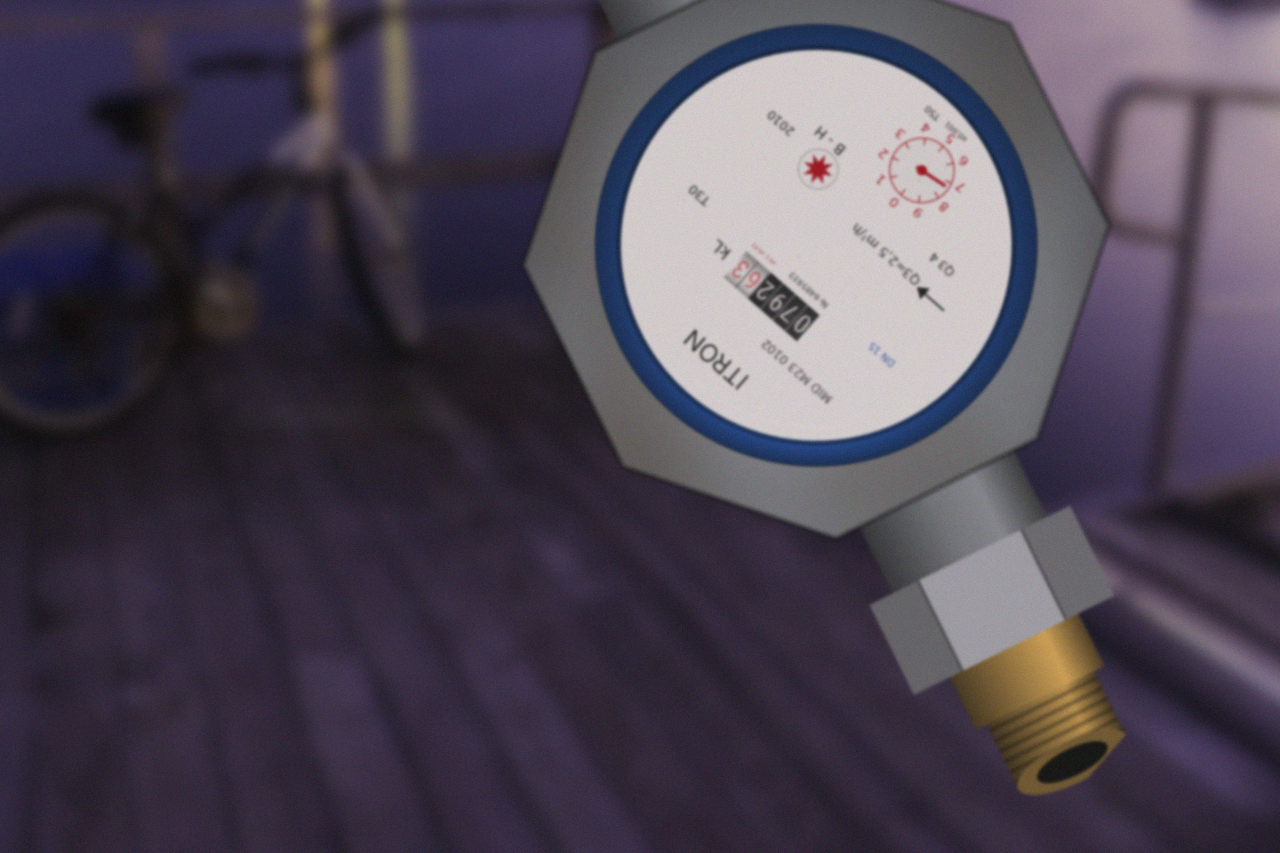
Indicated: 792.637,kL
